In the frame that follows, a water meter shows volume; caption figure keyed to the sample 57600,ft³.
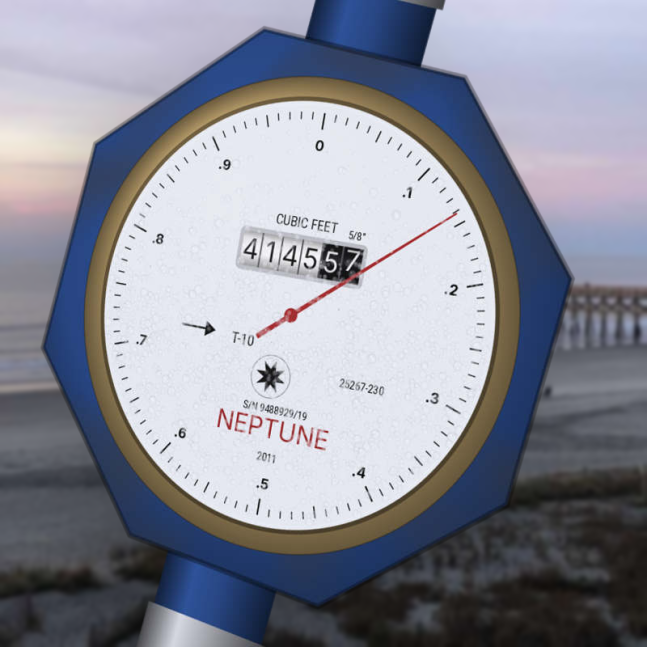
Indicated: 414557.14,ft³
